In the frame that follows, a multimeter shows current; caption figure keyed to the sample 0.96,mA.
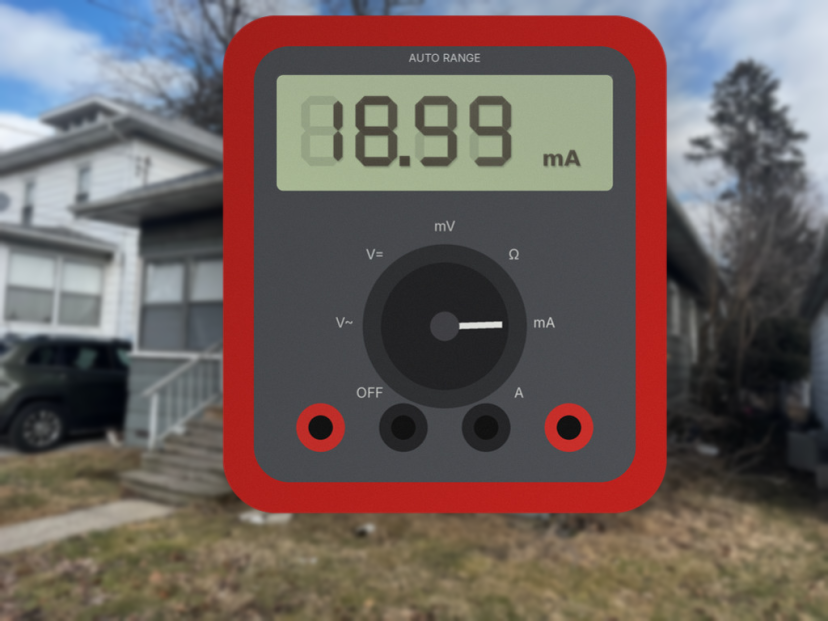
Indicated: 18.99,mA
